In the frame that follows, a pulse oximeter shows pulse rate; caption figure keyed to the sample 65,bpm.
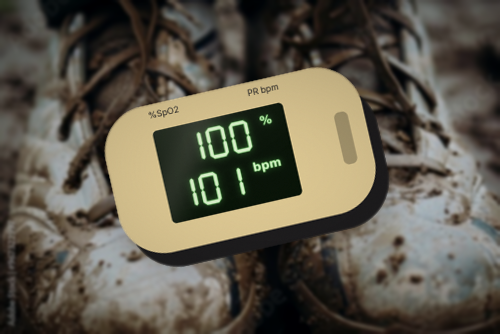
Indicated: 101,bpm
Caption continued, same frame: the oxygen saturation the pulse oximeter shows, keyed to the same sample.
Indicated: 100,%
